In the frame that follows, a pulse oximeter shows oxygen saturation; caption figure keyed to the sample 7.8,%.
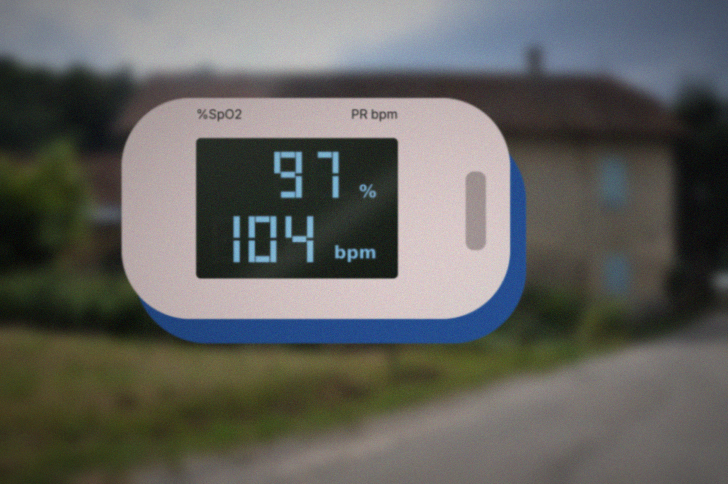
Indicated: 97,%
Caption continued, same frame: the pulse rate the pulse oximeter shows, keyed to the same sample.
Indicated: 104,bpm
